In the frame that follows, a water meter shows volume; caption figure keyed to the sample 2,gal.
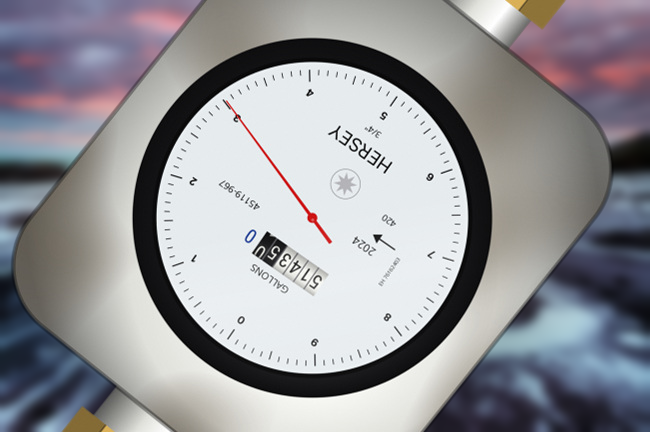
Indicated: 5143503.0,gal
